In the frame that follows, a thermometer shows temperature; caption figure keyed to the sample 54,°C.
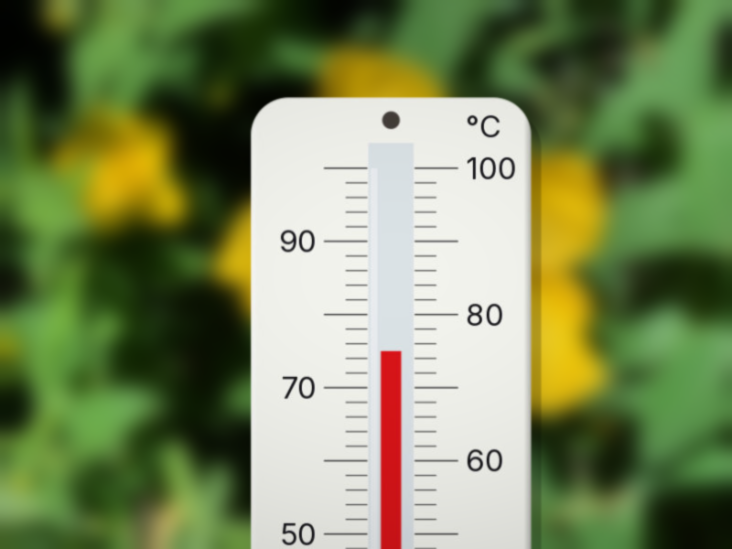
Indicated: 75,°C
